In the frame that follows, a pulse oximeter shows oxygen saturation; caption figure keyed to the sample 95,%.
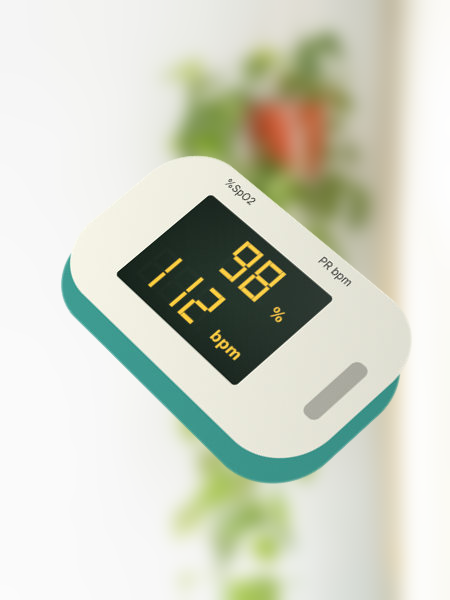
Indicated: 98,%
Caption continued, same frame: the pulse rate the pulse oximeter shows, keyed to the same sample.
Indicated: 112,bpm
